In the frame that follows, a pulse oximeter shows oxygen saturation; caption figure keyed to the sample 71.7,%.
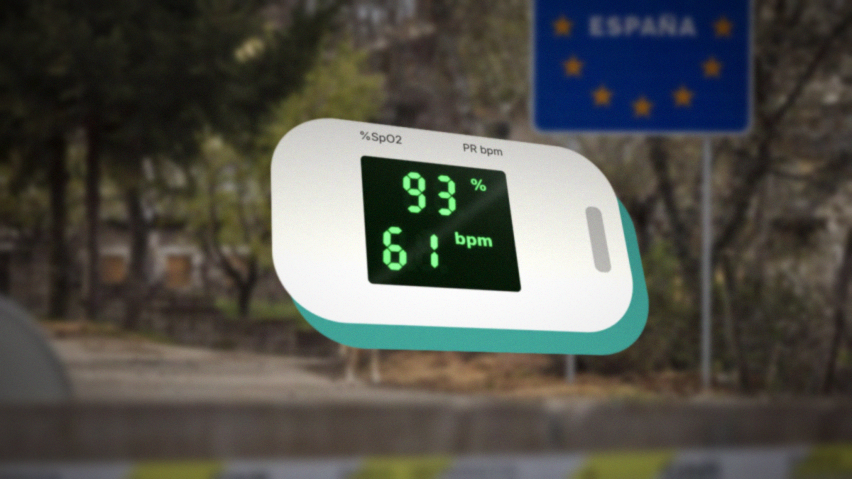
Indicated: 93,%
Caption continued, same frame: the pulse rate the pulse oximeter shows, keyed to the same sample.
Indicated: 61,bpm
